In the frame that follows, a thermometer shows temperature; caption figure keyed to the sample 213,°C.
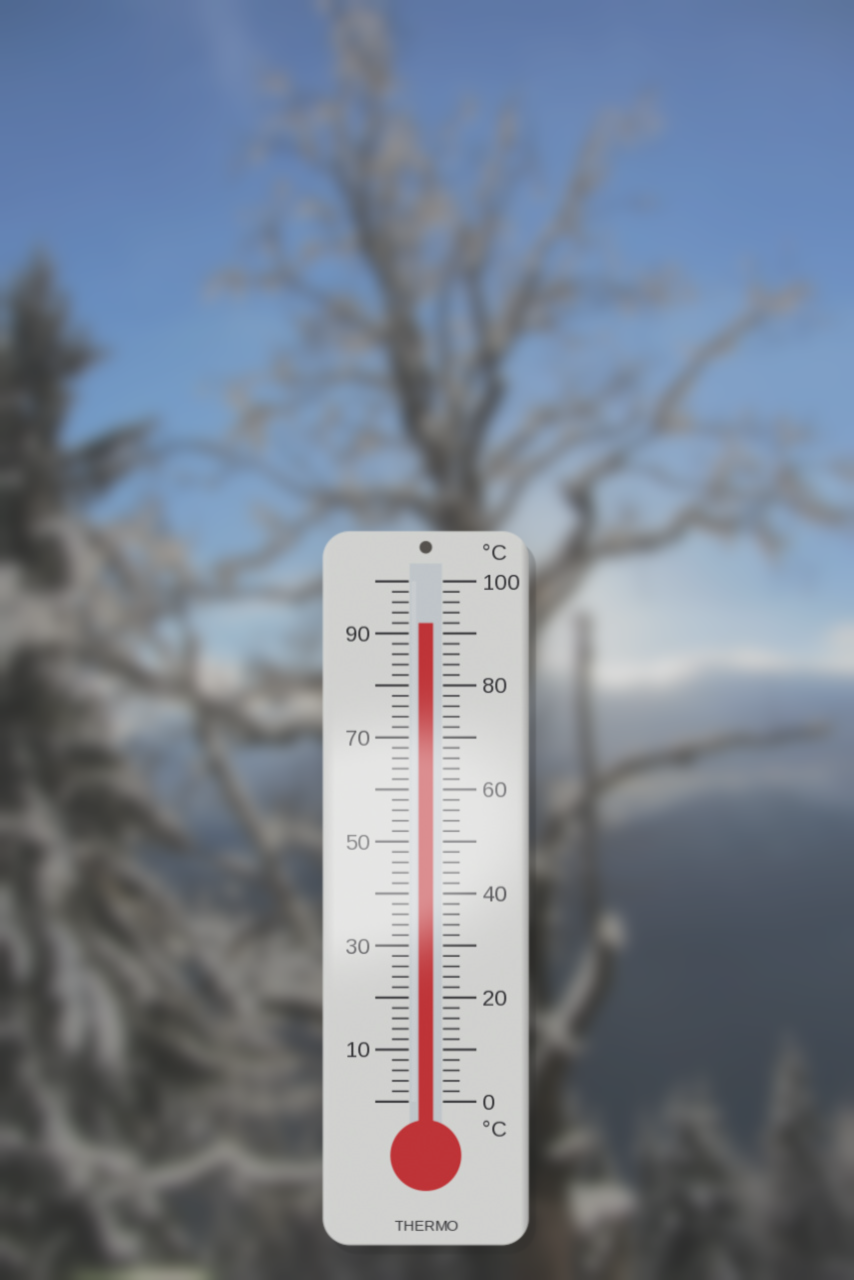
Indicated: 92,°C
